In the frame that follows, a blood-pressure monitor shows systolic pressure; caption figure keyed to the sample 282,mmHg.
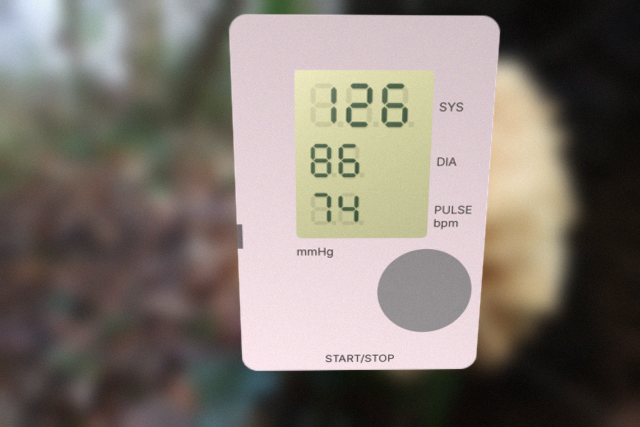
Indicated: 126,mmHg
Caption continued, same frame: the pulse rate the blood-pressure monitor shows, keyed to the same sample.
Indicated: 74,bpm
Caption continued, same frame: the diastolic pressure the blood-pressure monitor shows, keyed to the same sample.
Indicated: 86,mmHg
